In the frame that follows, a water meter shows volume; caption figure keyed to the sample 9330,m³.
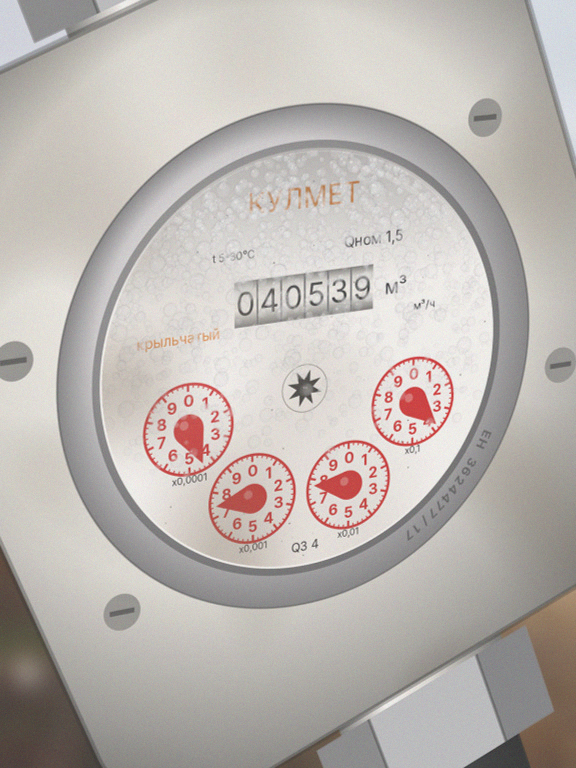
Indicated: 40539.3774,m³
